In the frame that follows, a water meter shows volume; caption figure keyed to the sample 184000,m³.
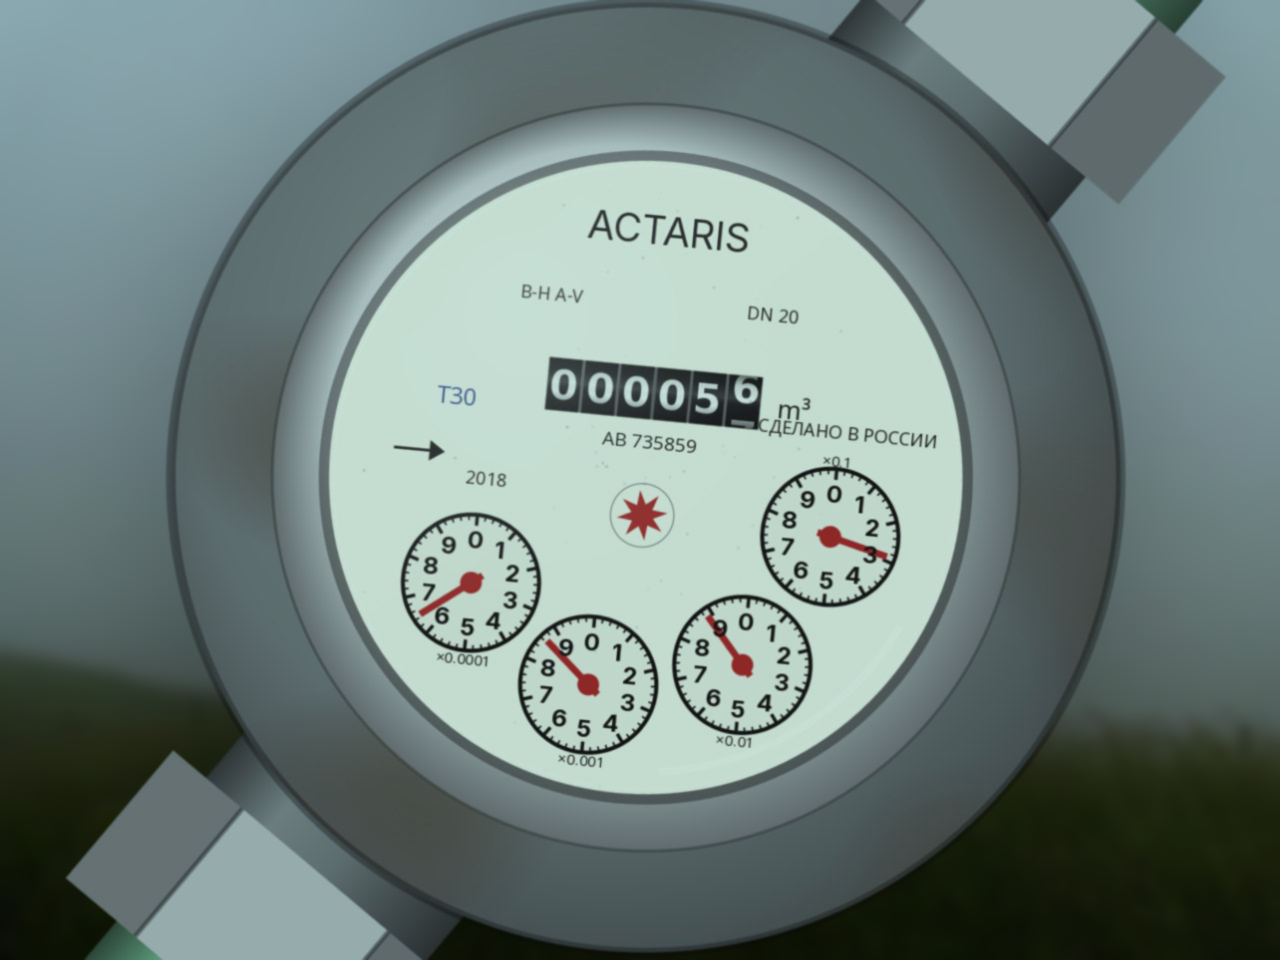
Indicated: 56.2886,m³
